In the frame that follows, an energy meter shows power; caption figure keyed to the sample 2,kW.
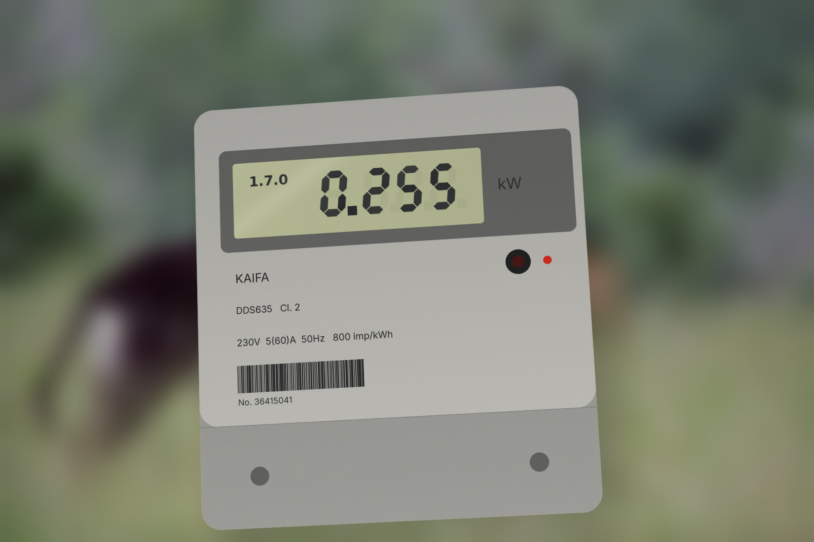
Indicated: 0.255,kW
